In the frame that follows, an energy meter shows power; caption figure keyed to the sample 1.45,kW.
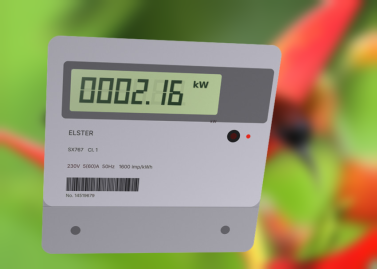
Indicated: 2.16,kW
